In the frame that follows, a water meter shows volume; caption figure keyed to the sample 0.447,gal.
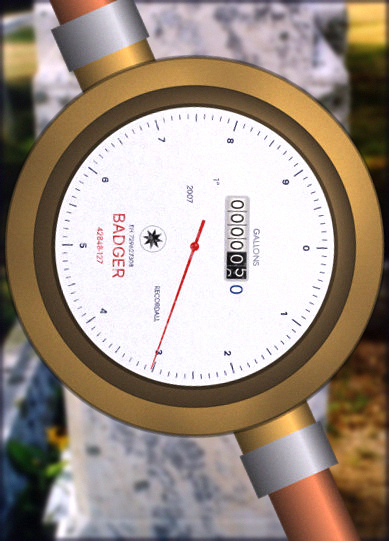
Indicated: 53.0,gal
